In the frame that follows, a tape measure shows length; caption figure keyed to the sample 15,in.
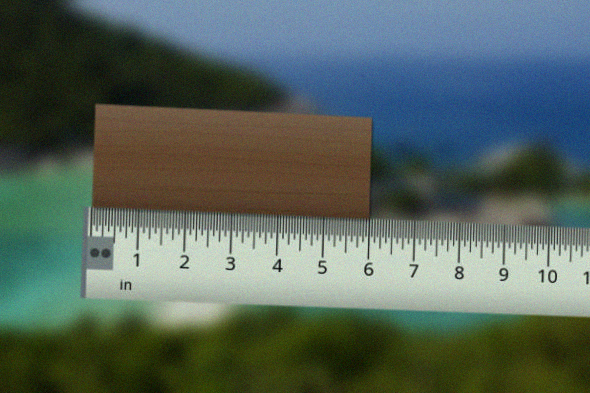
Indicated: 6,in
